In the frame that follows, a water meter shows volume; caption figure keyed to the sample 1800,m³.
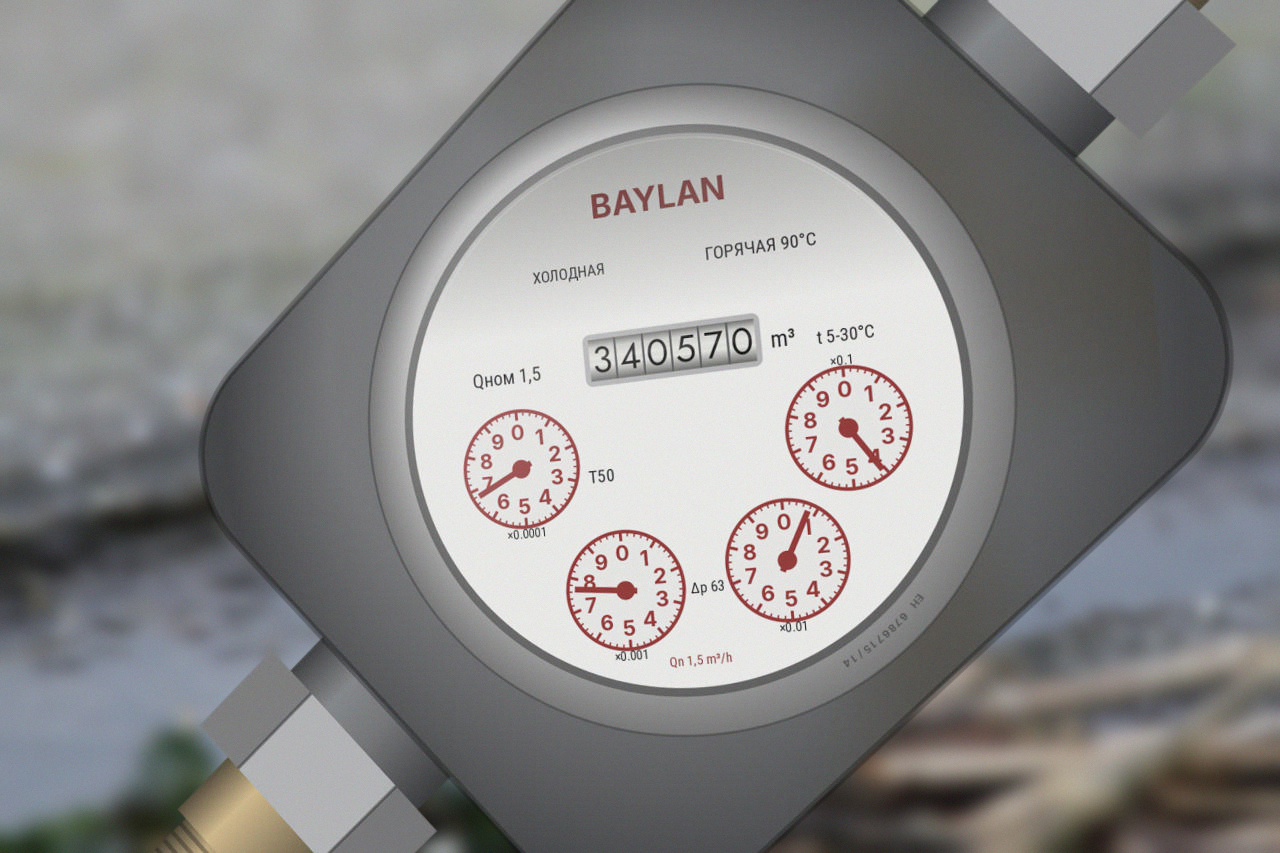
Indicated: 340570.4076,m³
